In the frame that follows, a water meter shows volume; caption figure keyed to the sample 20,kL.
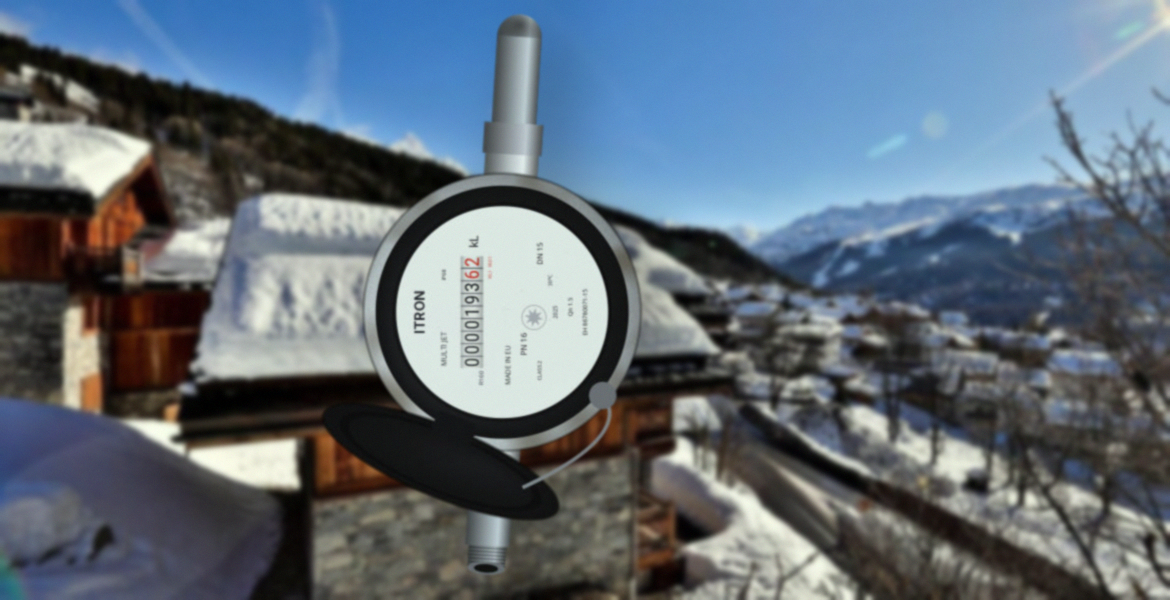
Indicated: 193.62,kL
